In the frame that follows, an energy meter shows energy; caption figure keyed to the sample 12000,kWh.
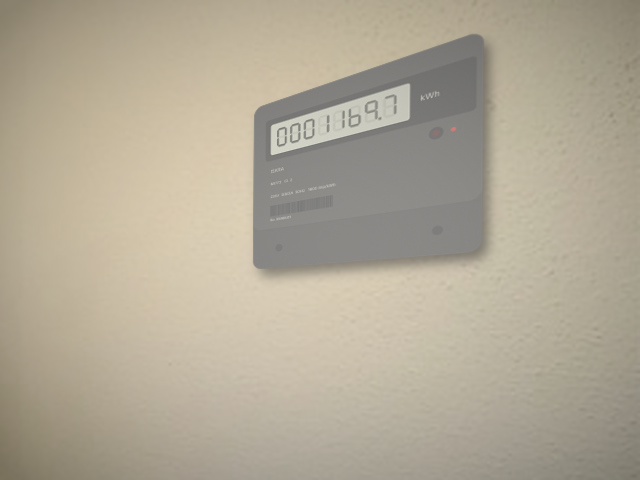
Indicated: 1169.7,kWh
